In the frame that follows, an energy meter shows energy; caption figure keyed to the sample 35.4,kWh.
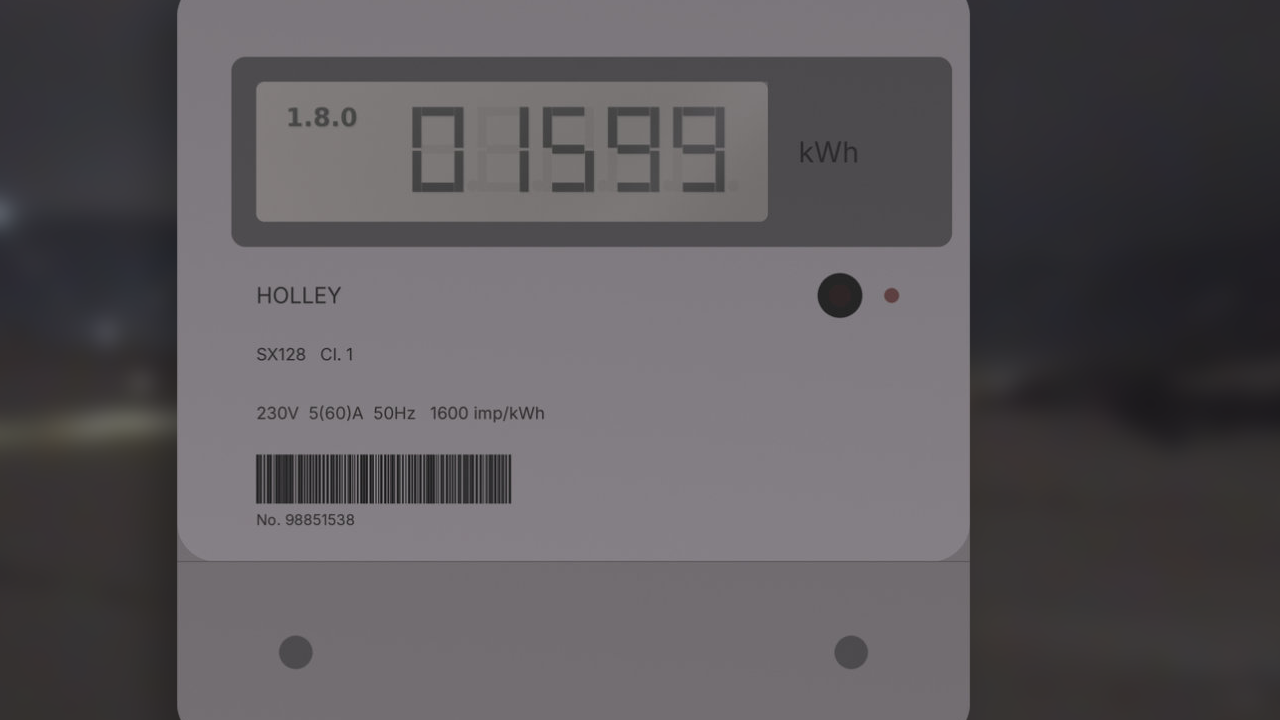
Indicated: 1599,kWh
